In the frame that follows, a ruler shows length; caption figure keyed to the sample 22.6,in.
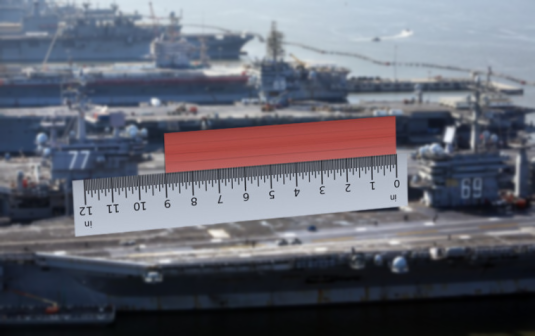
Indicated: 9,in
